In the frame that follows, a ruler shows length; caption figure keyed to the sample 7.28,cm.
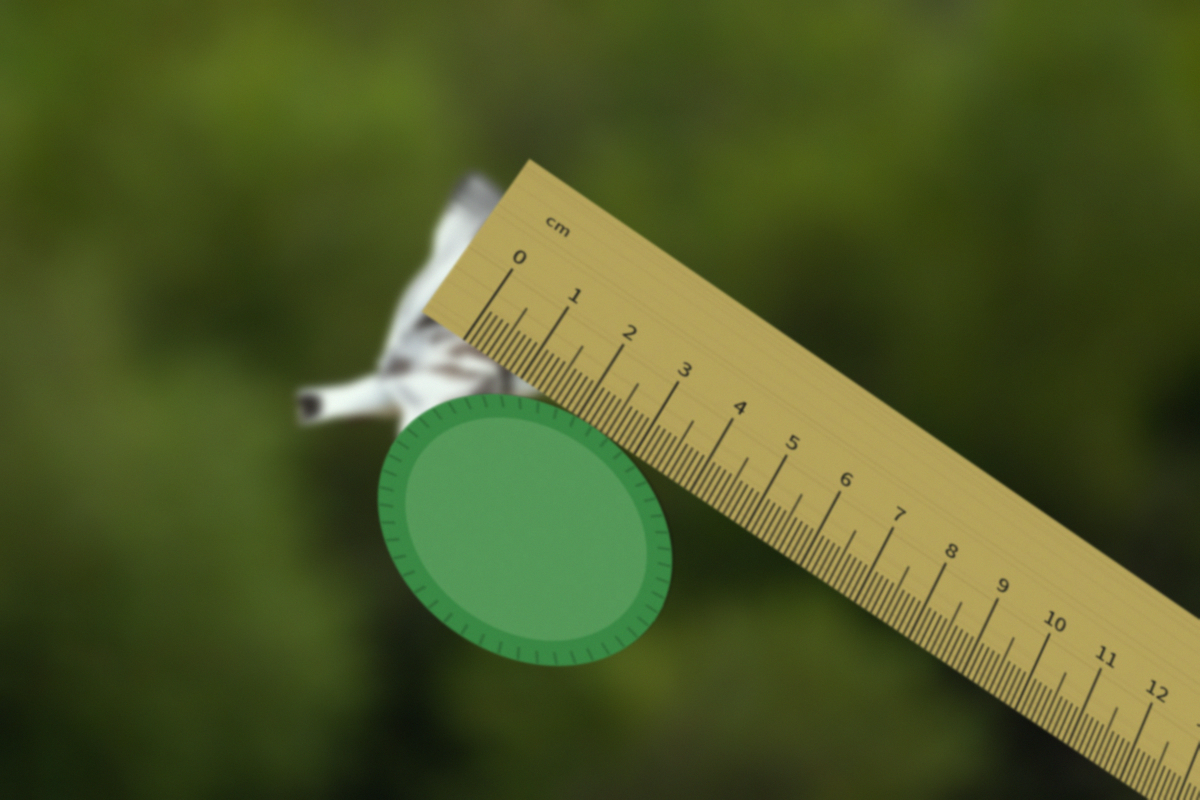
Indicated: 4.5,cm
